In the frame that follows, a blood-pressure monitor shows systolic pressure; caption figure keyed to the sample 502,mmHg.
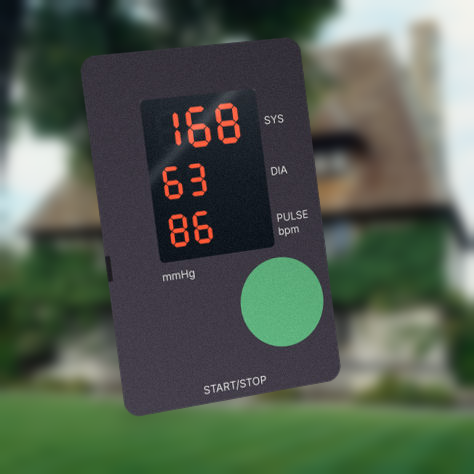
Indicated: 168,mmHg
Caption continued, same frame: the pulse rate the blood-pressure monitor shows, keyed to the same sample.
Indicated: 86,bpm
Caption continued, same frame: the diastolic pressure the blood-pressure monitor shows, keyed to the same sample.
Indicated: 63,mmHg
